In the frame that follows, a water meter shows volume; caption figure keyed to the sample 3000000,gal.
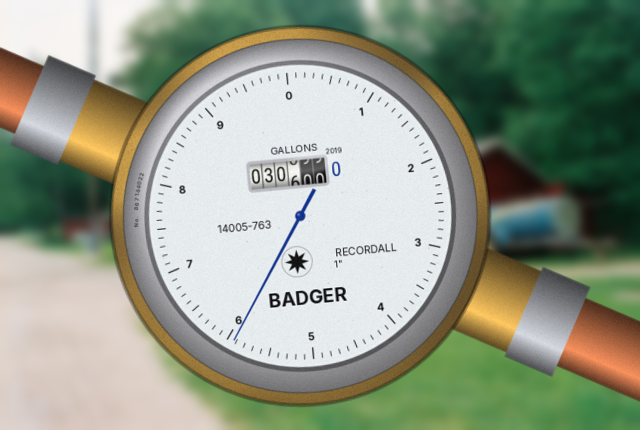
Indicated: 305995.9,gal
